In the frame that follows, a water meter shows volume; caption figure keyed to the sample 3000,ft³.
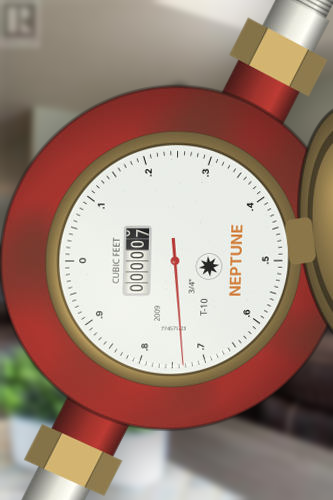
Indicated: 6.73,ft³
